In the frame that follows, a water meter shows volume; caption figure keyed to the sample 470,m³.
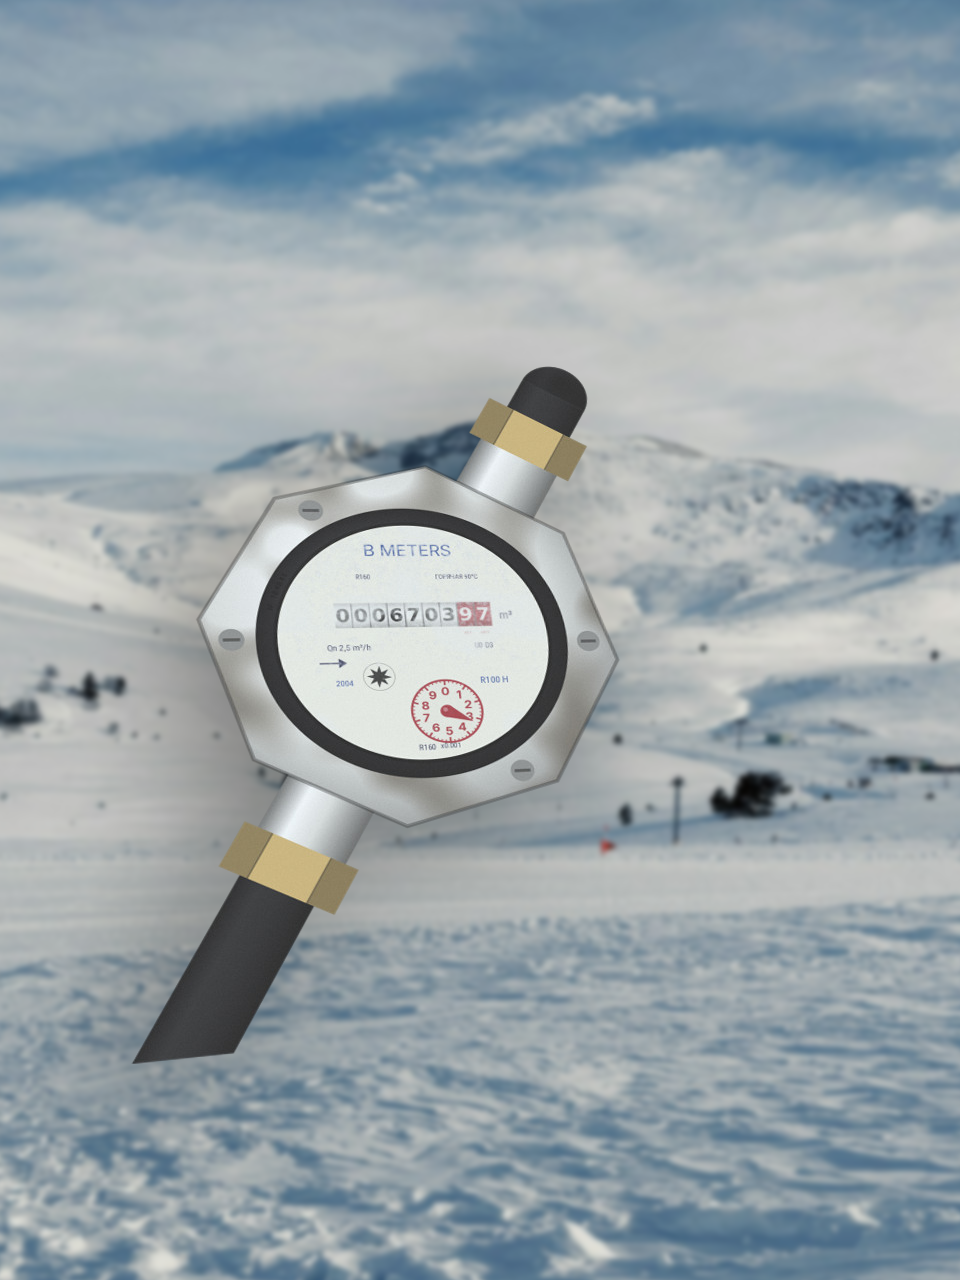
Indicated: 6703.973,m³
